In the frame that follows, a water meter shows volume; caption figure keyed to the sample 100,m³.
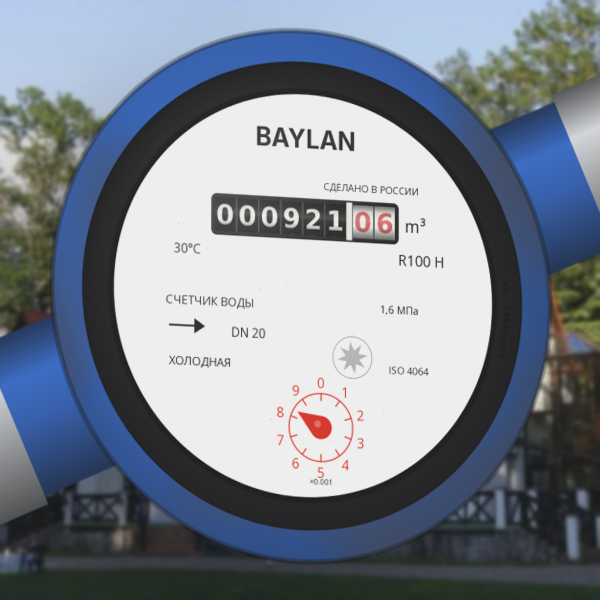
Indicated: 921.068,m³
